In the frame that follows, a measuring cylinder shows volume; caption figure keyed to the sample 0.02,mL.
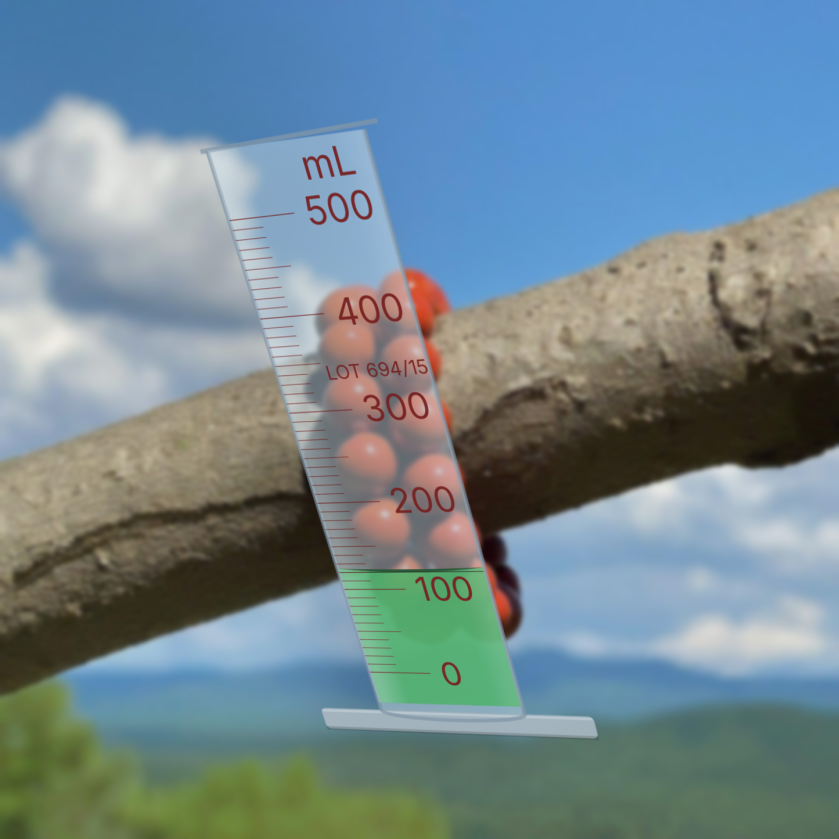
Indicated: 120,mL
